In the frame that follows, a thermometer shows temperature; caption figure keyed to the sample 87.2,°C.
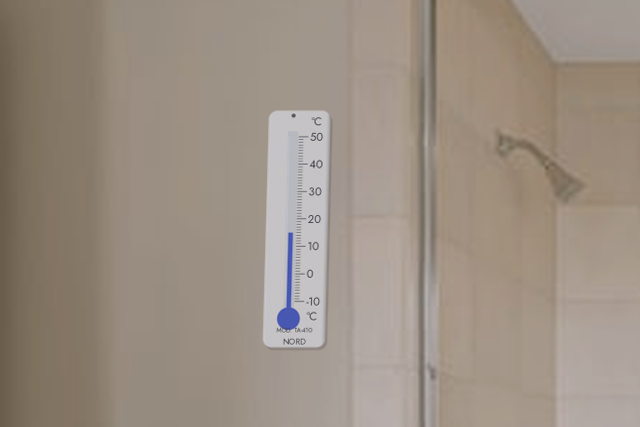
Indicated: 15,°C
